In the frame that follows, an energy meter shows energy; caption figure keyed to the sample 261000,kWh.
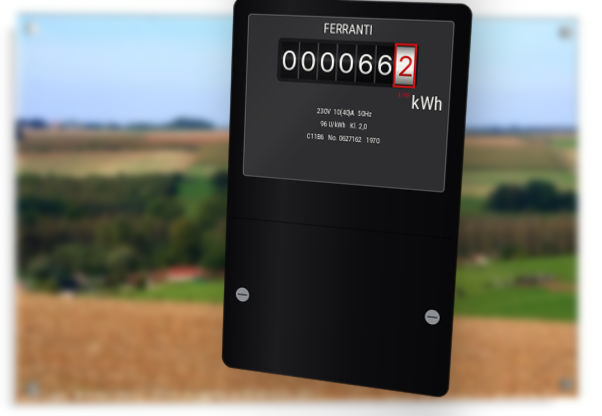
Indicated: 66.2,kWh
